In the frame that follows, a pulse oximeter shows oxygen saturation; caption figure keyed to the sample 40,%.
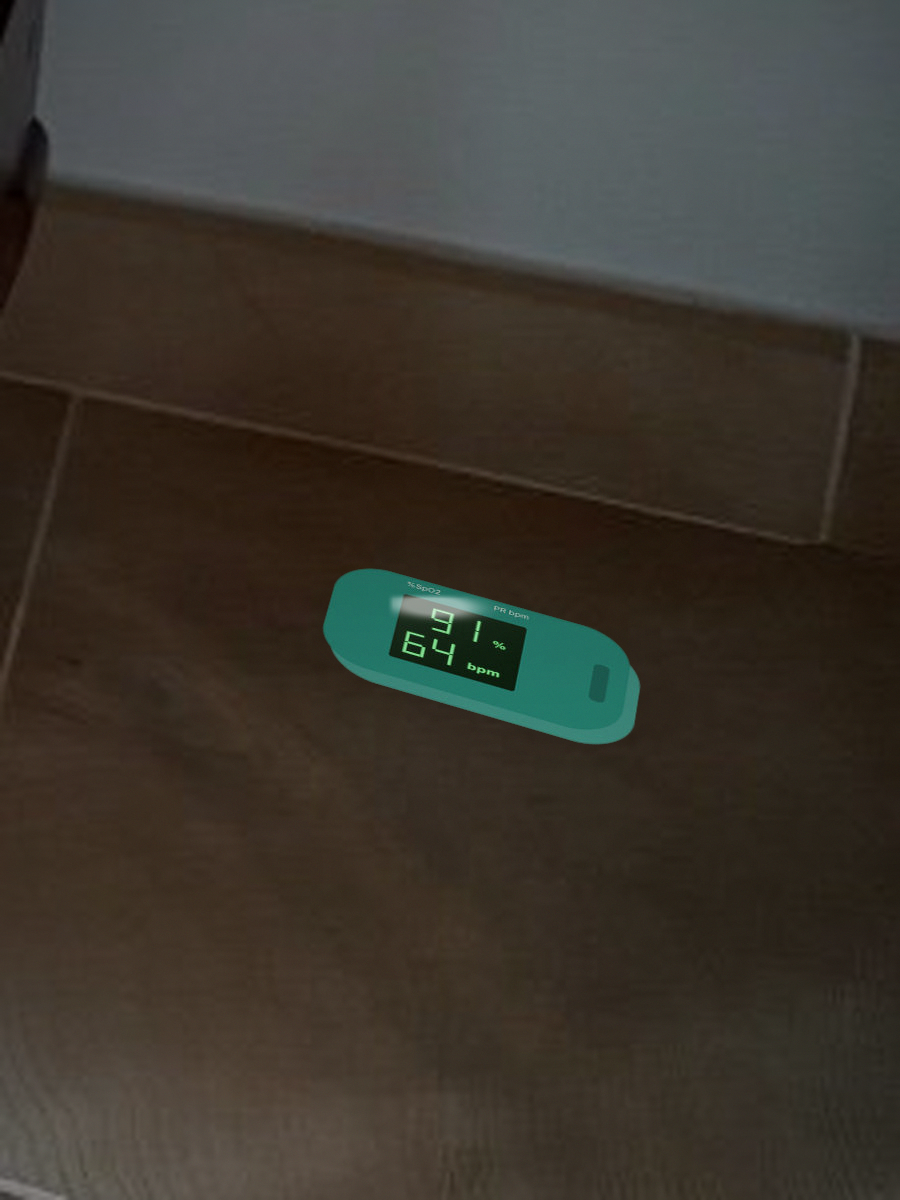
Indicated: 91,%
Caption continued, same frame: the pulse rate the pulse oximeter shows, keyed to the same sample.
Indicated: 64,bpm
